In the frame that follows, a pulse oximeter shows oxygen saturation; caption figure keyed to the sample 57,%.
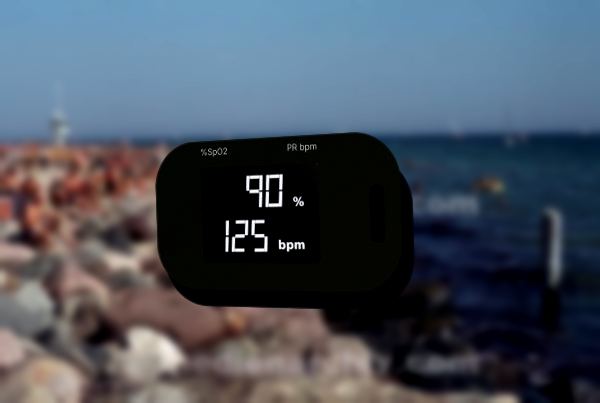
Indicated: 90,%
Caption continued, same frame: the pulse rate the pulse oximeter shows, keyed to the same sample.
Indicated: 125,bpm
